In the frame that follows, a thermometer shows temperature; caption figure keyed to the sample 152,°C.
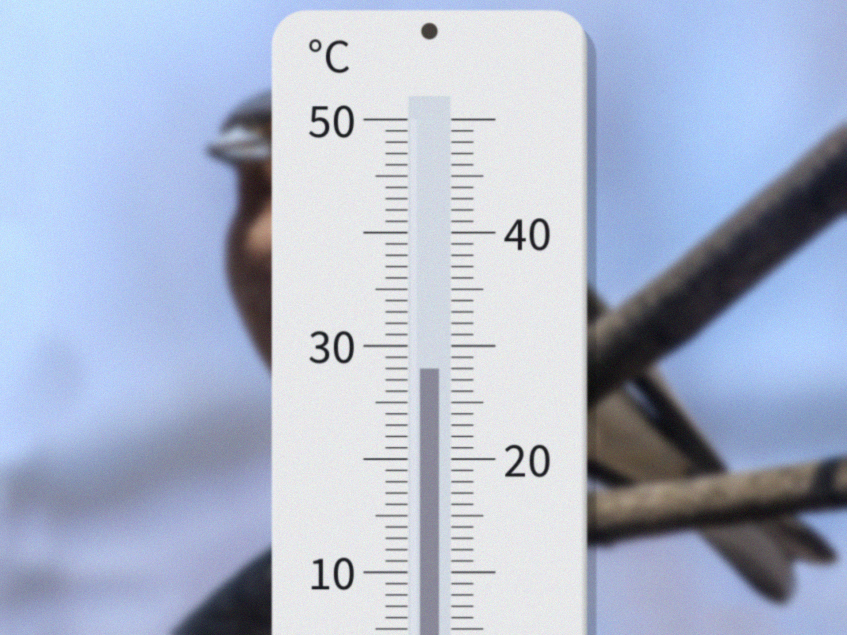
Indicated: 28,°C
